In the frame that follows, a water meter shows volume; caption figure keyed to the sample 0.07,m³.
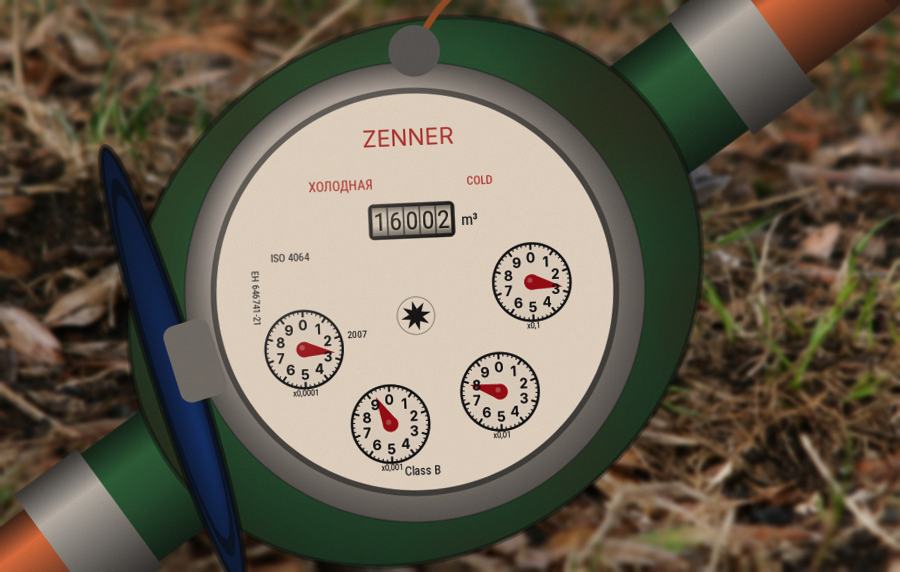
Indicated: 16002.2792,m³
